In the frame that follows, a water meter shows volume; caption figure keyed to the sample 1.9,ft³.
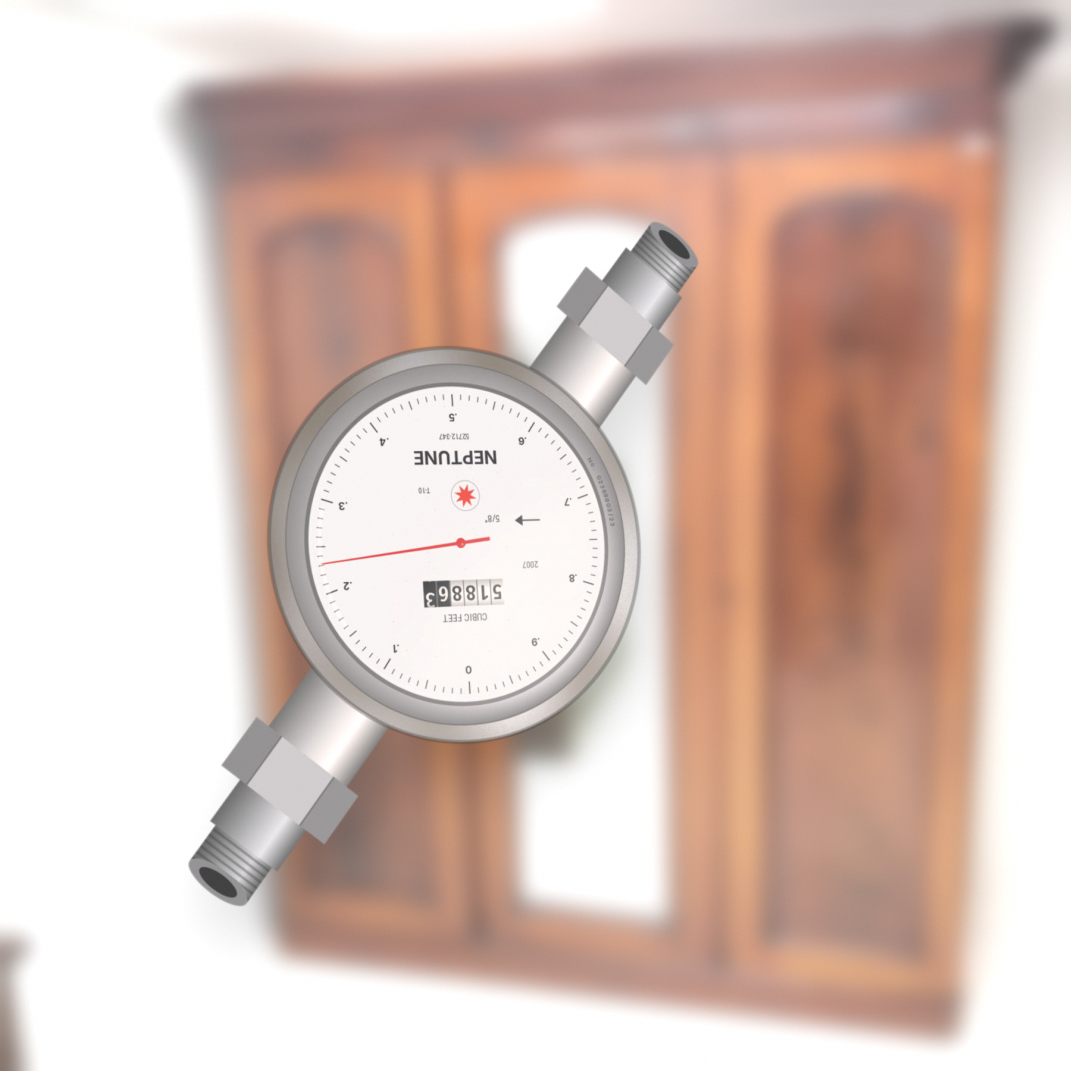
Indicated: 518863.23,ft³
